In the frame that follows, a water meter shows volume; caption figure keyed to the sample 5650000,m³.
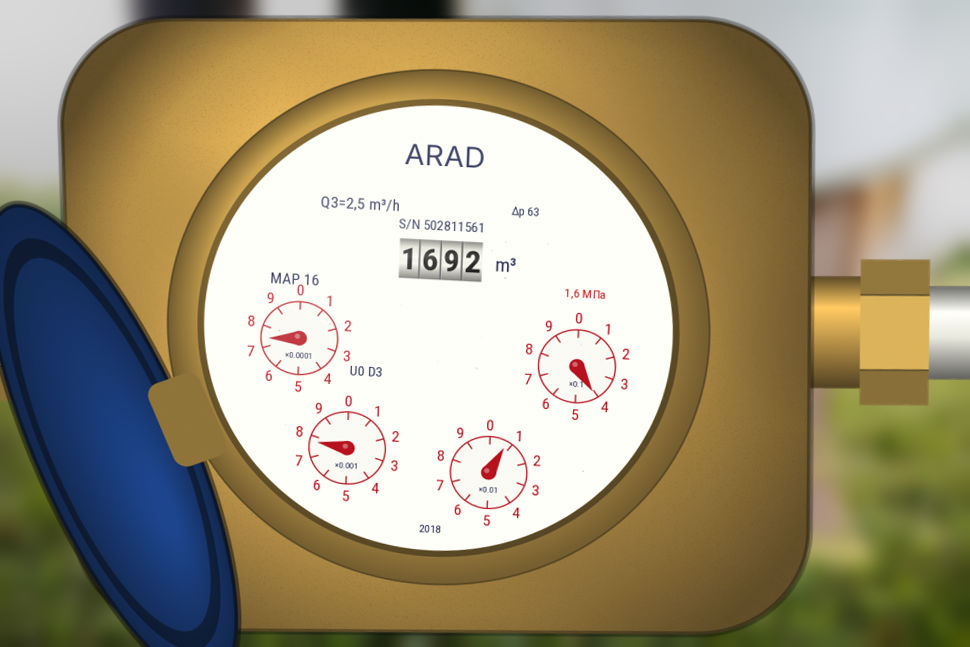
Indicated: 1692.4077,m³
